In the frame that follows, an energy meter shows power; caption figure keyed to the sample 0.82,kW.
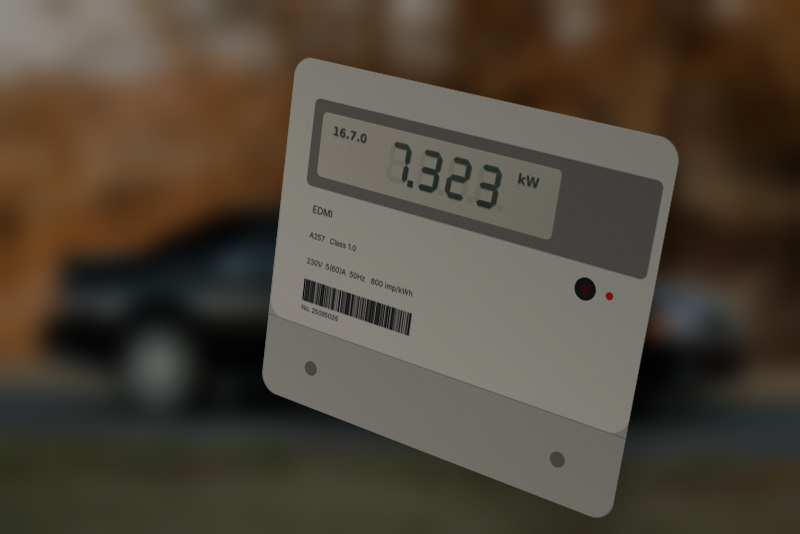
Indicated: 7.323,kW
